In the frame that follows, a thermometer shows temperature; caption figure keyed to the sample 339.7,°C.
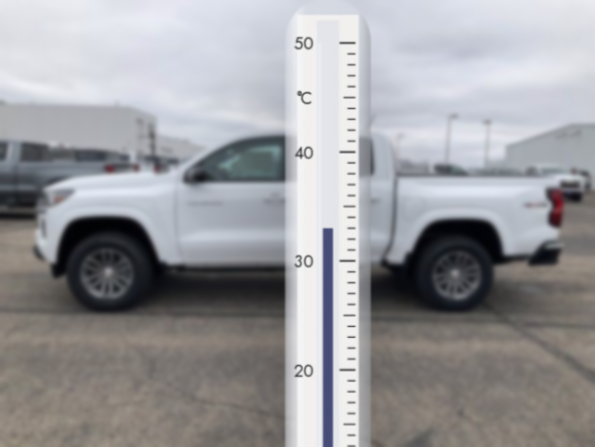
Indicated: 33,°C
